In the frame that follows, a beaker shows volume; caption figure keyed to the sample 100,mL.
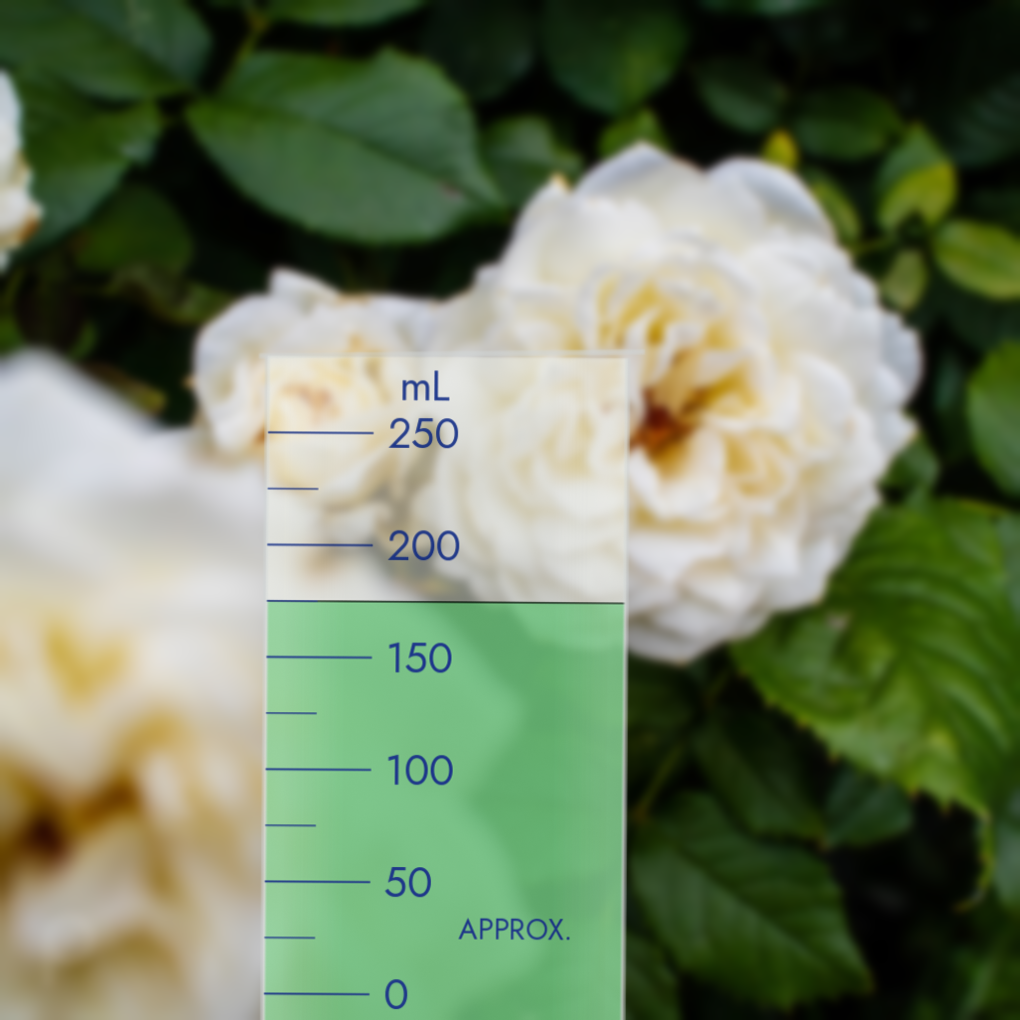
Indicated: 175,mL
